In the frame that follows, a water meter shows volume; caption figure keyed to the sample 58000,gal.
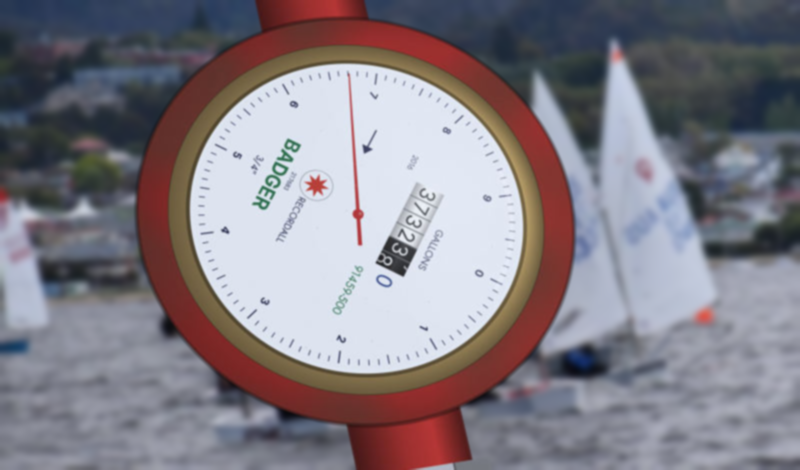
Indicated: 3732376.7,gal
